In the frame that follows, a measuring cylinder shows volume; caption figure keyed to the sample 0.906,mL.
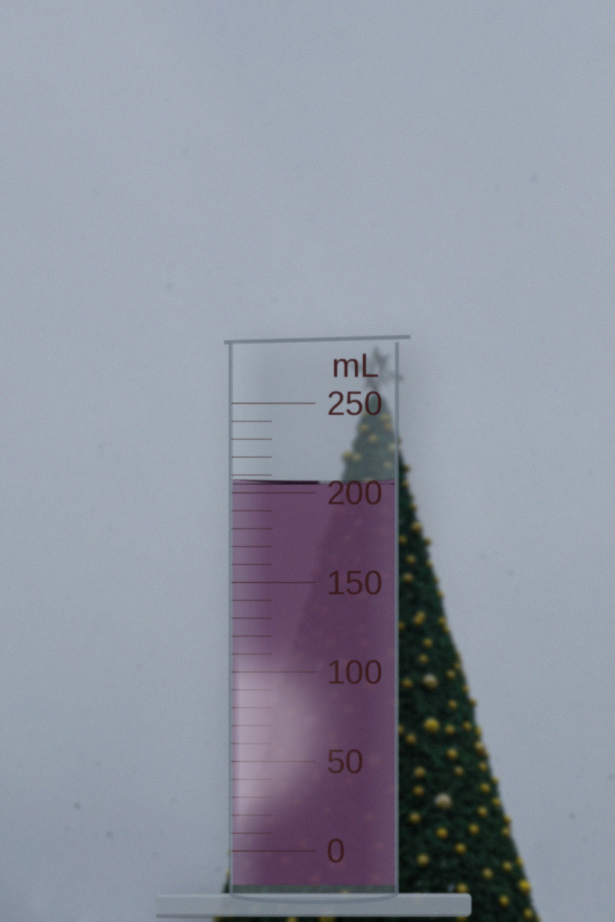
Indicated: 205,mL
